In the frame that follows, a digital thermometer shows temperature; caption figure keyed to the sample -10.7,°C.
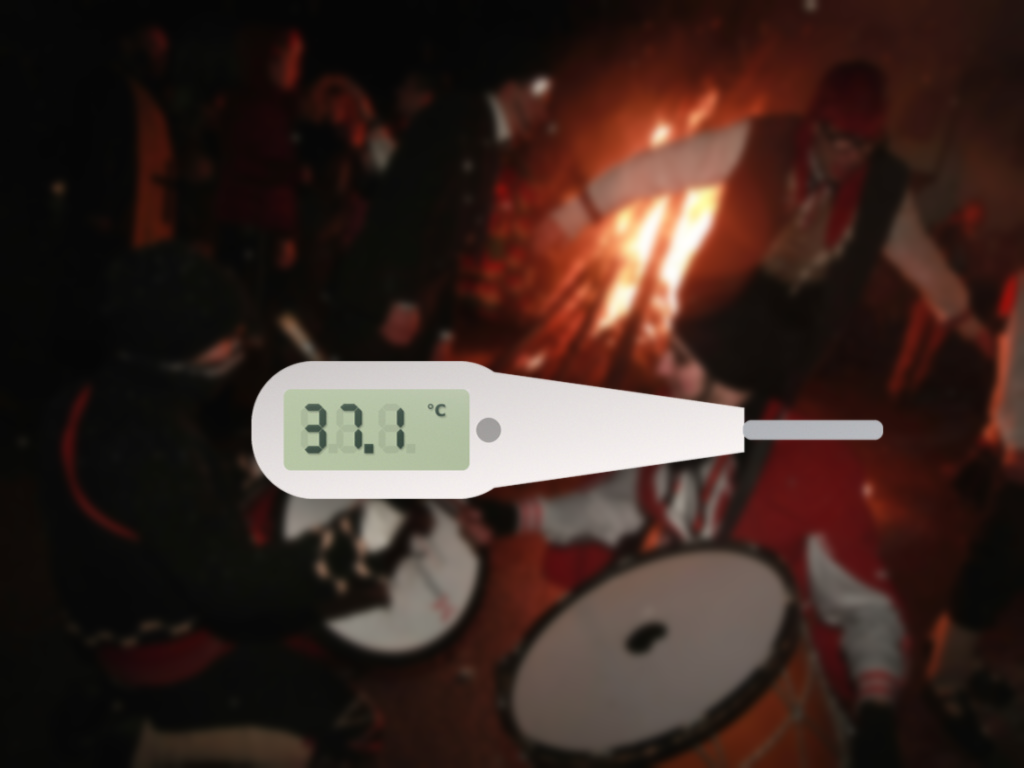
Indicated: 37.1,°C
